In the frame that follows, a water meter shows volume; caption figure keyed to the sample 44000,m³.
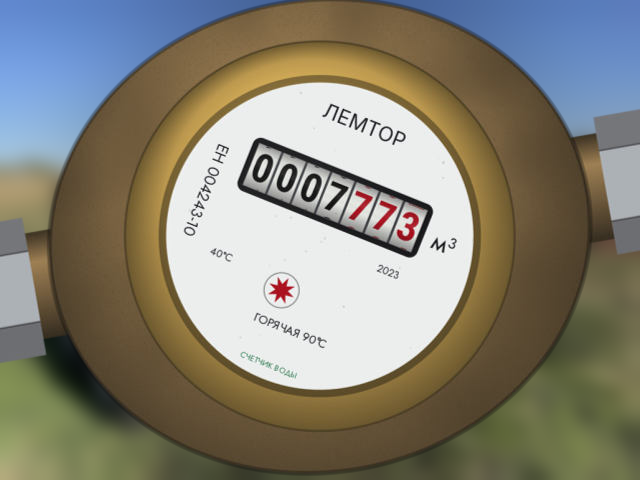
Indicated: 7.773,m³
